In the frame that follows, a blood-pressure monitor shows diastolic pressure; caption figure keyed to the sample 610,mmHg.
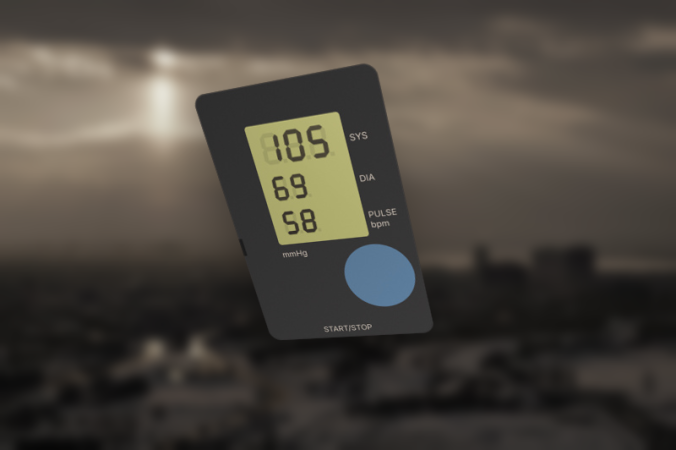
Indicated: 69,mmHg
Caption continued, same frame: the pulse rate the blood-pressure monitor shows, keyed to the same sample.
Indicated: 58,bpm
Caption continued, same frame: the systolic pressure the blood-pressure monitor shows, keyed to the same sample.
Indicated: 105,mmHg
